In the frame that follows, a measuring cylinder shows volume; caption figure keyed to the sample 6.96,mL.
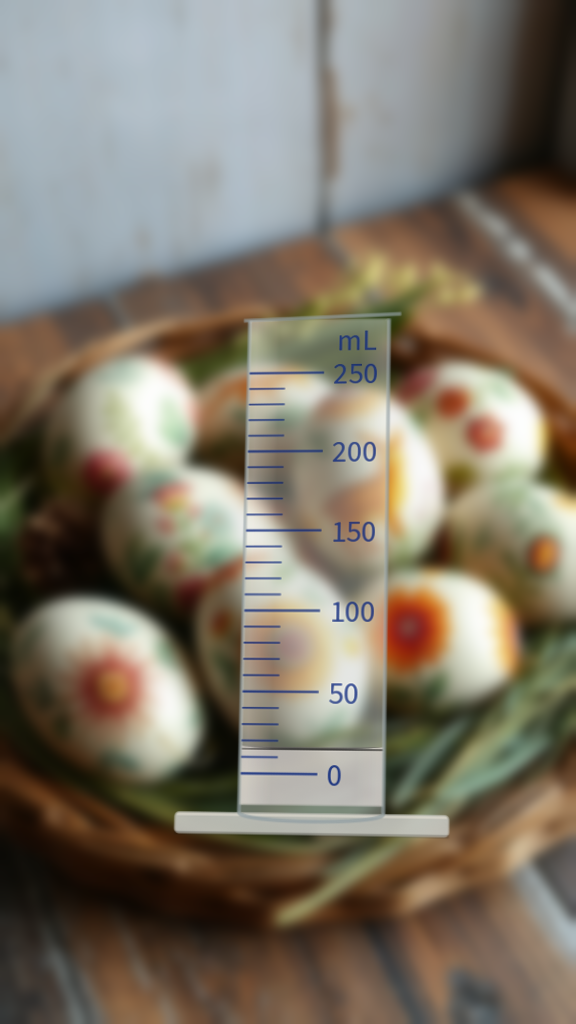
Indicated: 15,mL
